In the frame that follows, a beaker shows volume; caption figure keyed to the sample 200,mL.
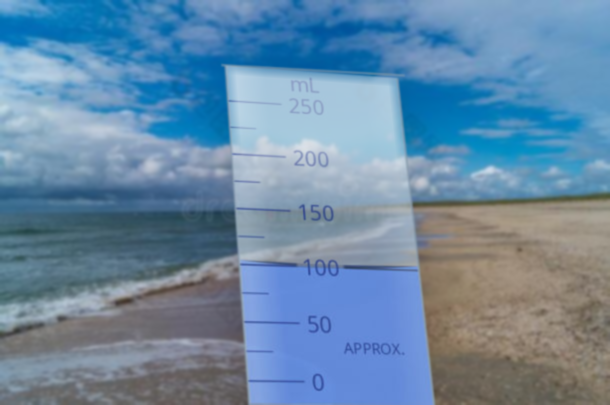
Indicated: 100,mL
